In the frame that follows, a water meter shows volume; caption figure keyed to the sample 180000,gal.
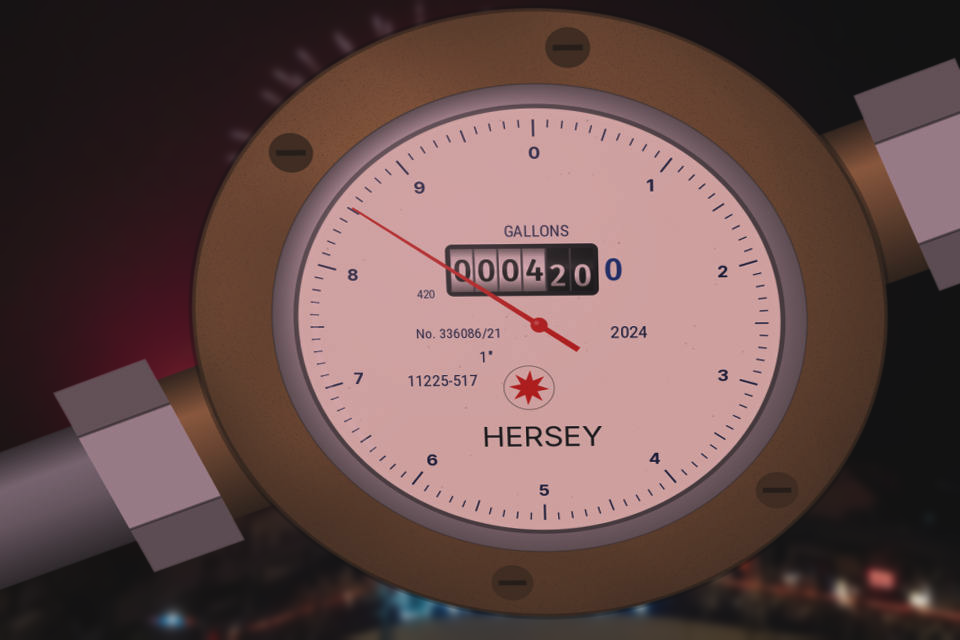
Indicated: 4198.5,gal
